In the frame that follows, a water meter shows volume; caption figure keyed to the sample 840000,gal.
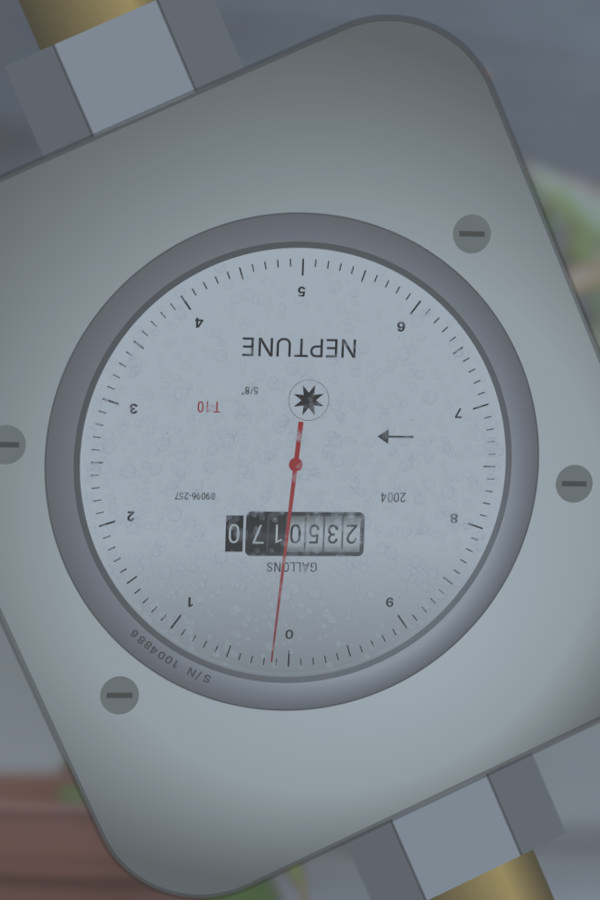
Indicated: 2350170.1,gal
